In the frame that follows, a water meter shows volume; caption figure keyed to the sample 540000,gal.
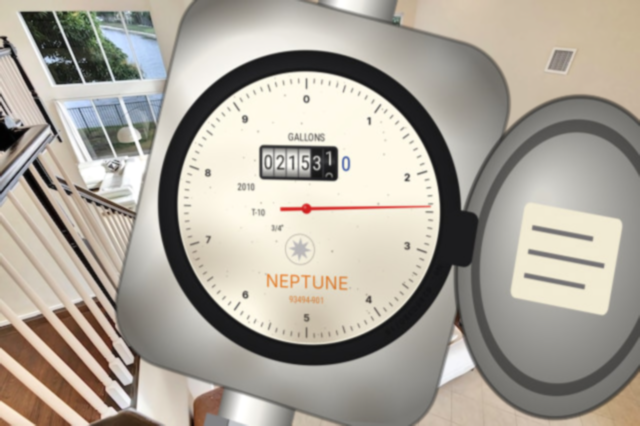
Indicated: 215312.4,gal
